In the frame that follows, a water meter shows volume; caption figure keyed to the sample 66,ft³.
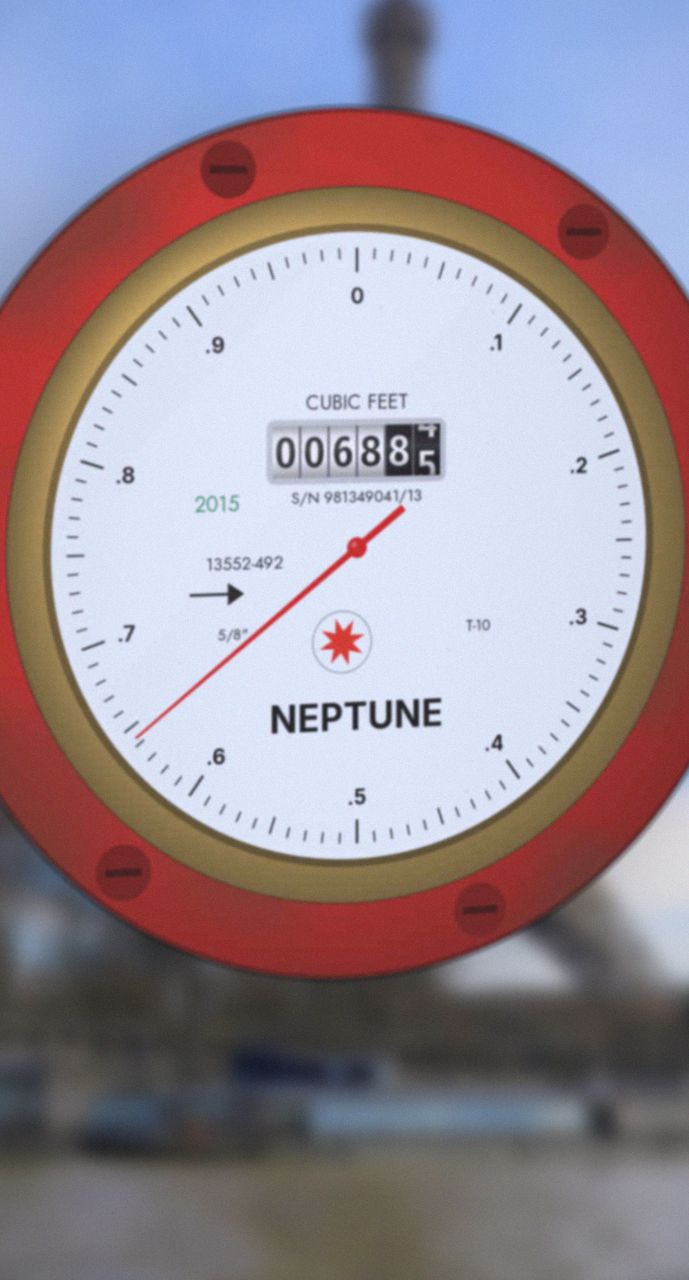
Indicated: 6884.64,ft³
